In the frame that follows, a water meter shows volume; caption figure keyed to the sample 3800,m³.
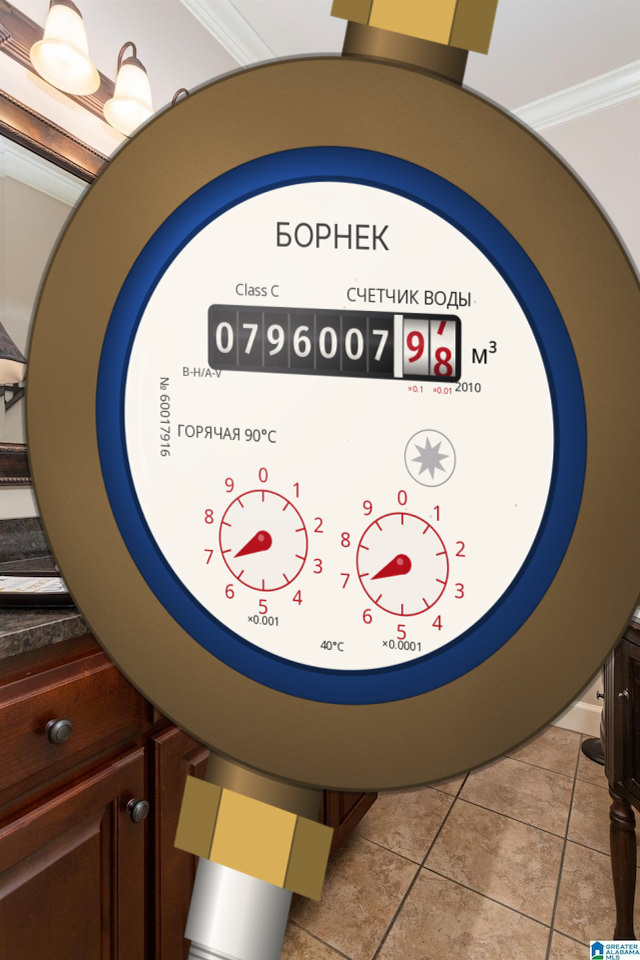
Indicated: 796007.9766,m³
